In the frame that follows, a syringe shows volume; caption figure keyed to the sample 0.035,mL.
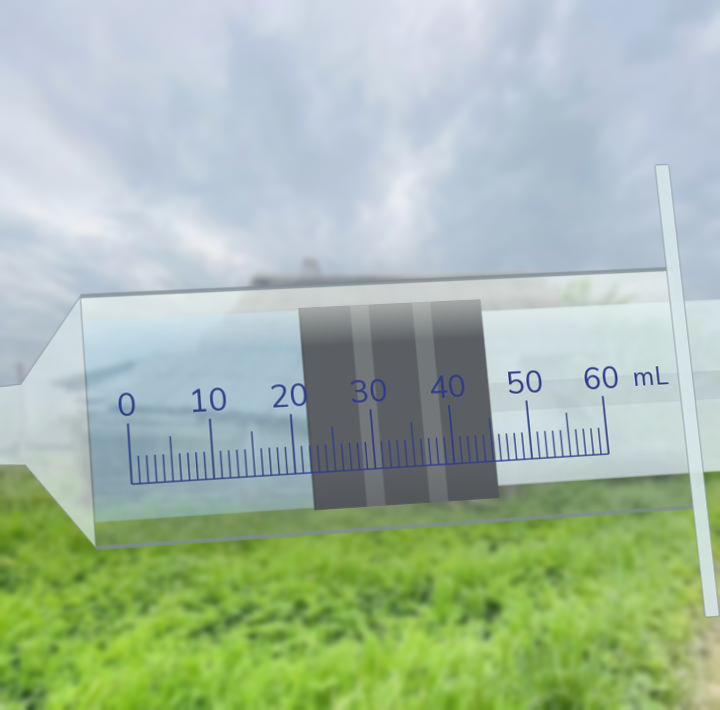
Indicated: 22,mL
